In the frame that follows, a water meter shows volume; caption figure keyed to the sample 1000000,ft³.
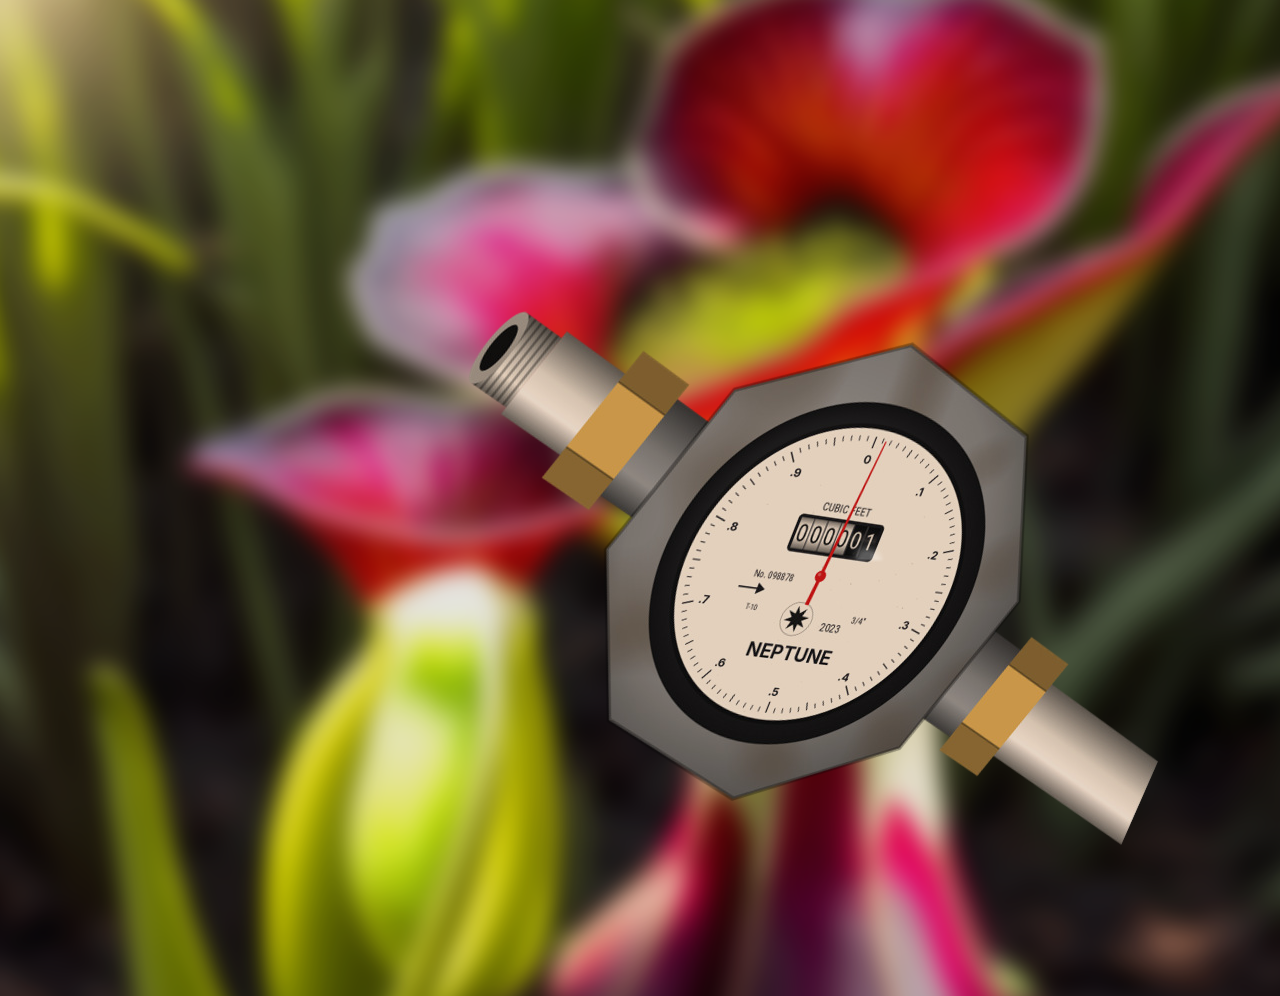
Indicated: 1.01,ft³
